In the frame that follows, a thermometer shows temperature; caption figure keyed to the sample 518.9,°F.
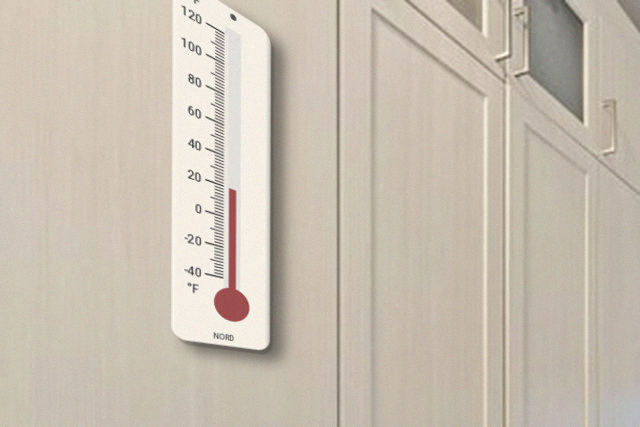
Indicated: 20,°F
